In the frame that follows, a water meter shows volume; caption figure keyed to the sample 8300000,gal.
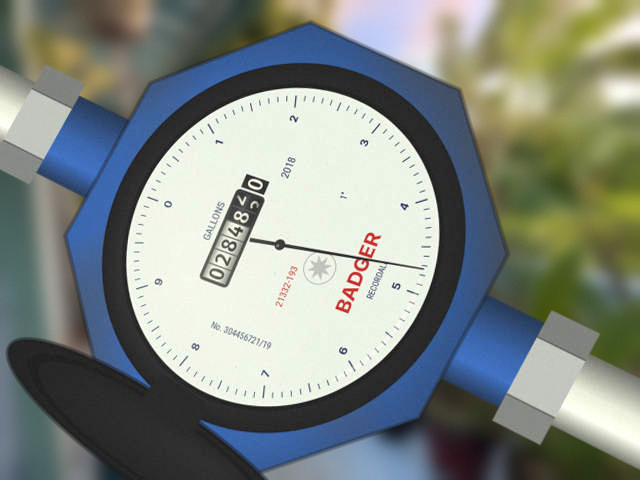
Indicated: 284824.7,gal
